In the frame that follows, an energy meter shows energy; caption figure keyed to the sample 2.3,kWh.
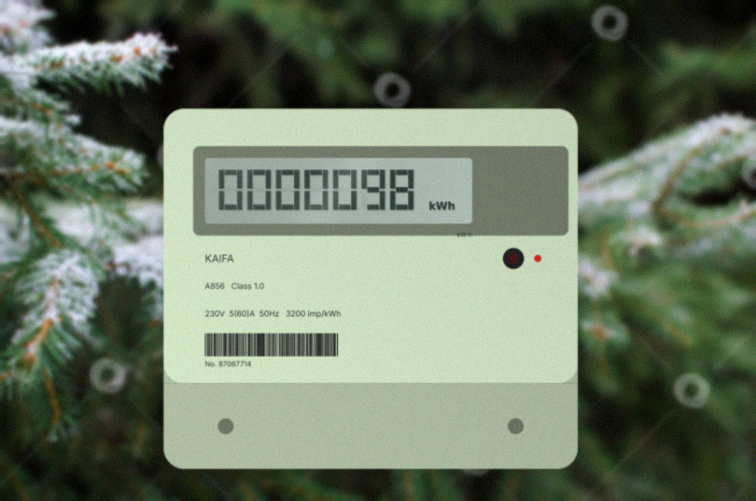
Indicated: 98,kWh
